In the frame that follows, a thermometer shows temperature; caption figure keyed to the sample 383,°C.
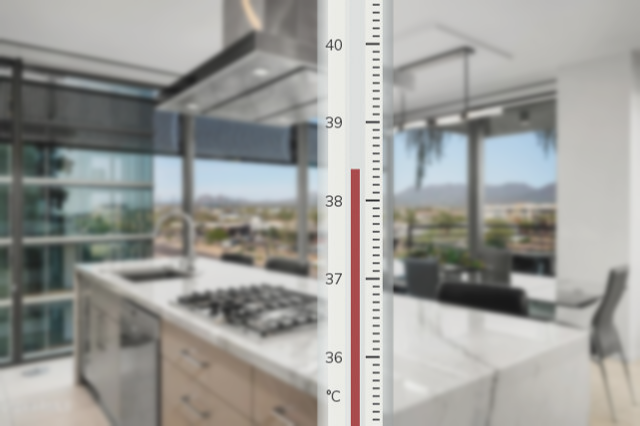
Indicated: 38.4,°C
